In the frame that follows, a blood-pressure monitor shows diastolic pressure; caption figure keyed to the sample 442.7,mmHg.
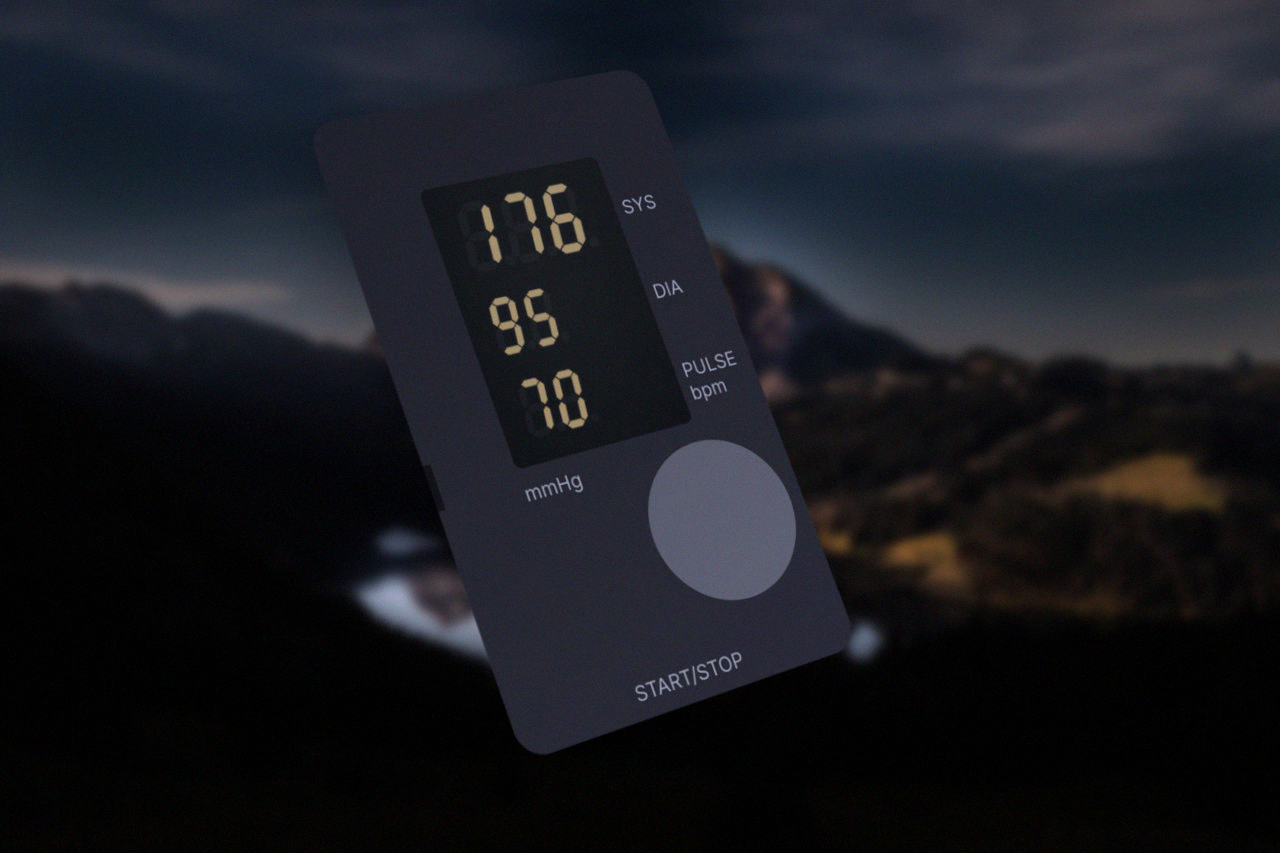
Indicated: 95,mmHg
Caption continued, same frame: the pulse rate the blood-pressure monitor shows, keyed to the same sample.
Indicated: 70,bpm
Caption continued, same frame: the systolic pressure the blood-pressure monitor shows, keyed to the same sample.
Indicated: 176,mmHg
